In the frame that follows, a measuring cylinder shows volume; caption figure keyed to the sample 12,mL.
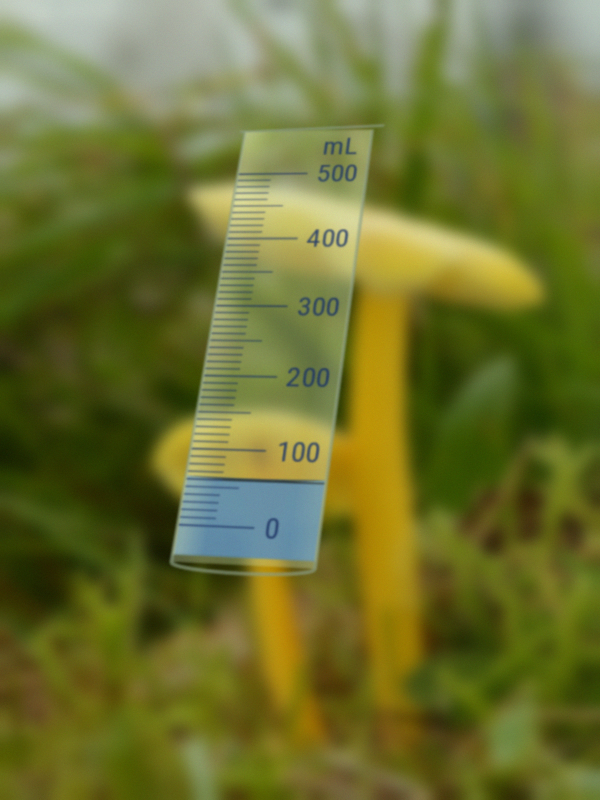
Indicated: 60,mL
